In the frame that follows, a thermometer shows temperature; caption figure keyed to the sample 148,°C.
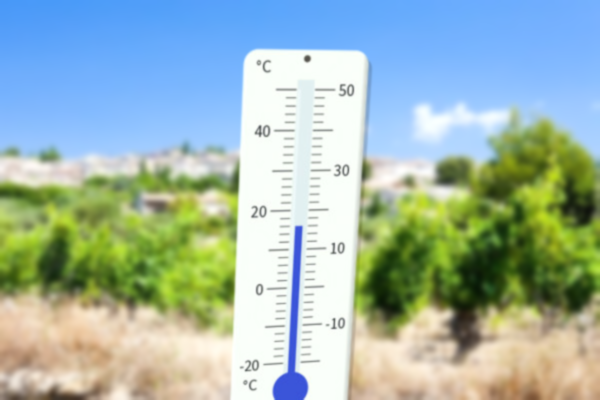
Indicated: 16,°C
